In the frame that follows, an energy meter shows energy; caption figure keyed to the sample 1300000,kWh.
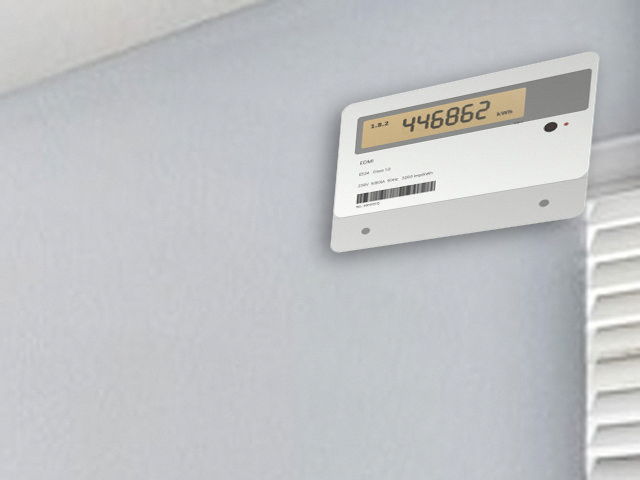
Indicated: 446862,kWh
